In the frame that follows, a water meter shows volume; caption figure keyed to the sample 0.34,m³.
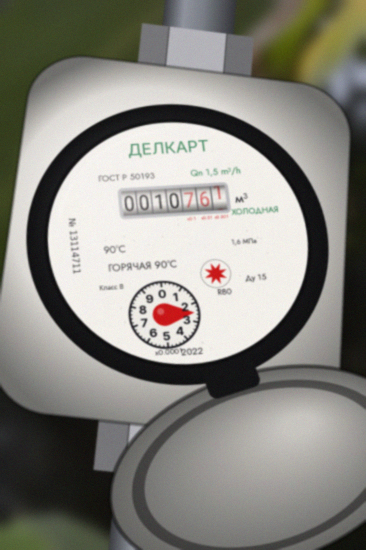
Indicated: 10.7612,m³
